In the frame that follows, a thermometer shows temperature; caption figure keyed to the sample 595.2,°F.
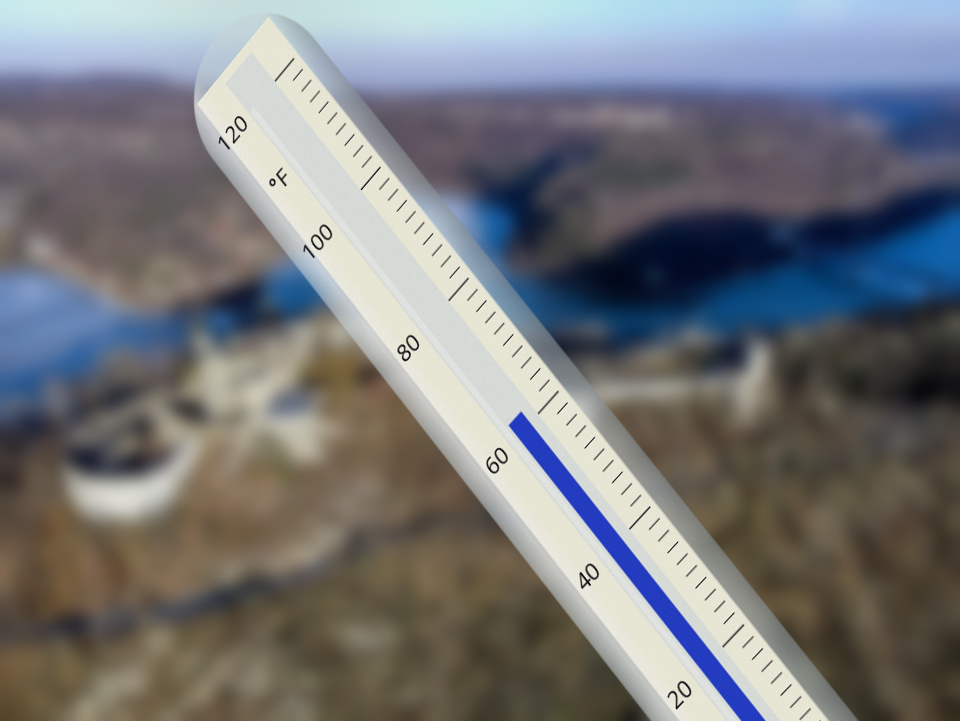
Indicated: 62,°F
